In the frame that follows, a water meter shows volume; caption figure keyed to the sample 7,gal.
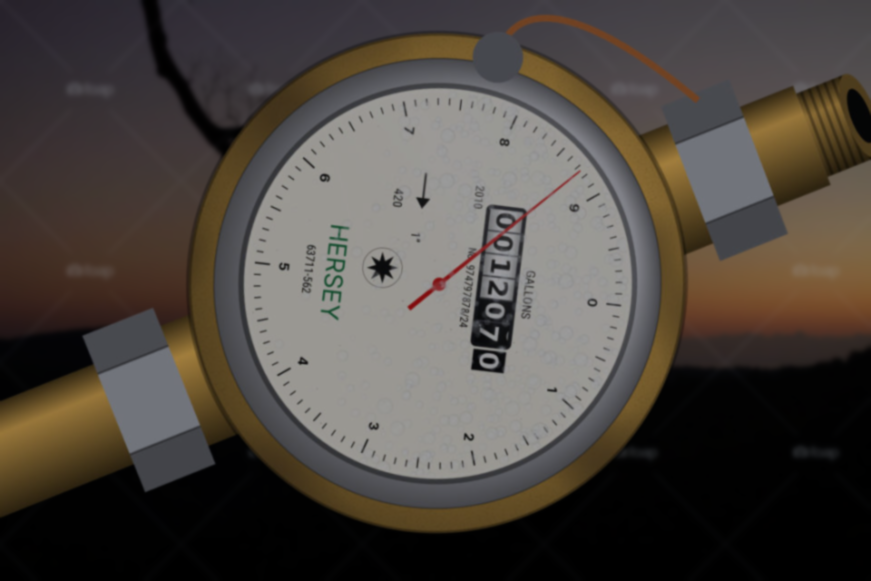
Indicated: 12068.7,gal
